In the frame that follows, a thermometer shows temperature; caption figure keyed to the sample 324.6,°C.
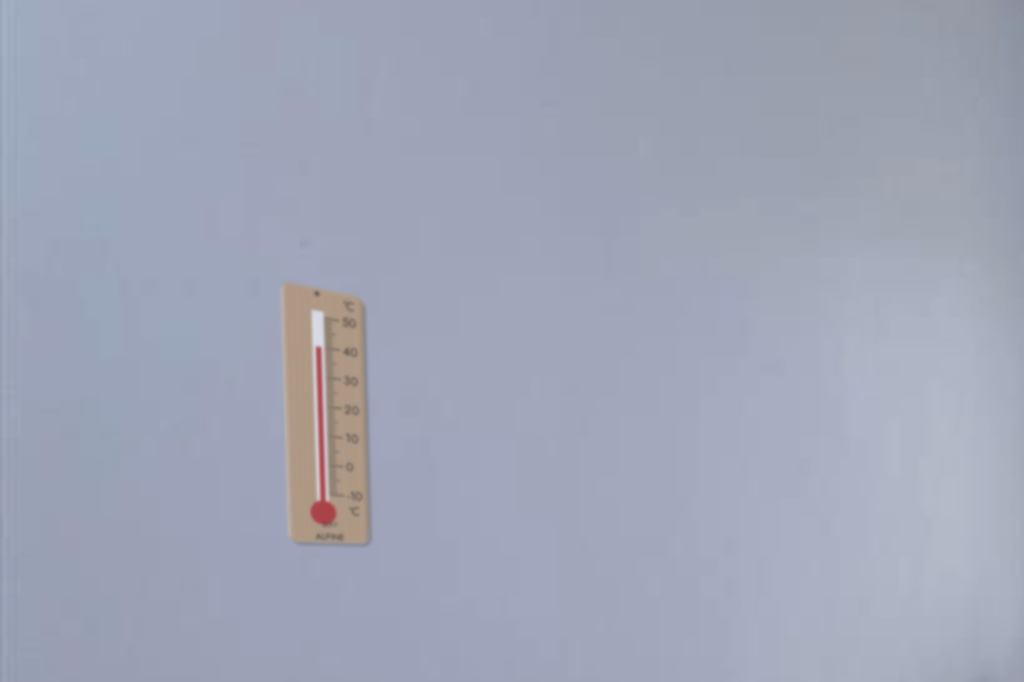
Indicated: 40,°C
